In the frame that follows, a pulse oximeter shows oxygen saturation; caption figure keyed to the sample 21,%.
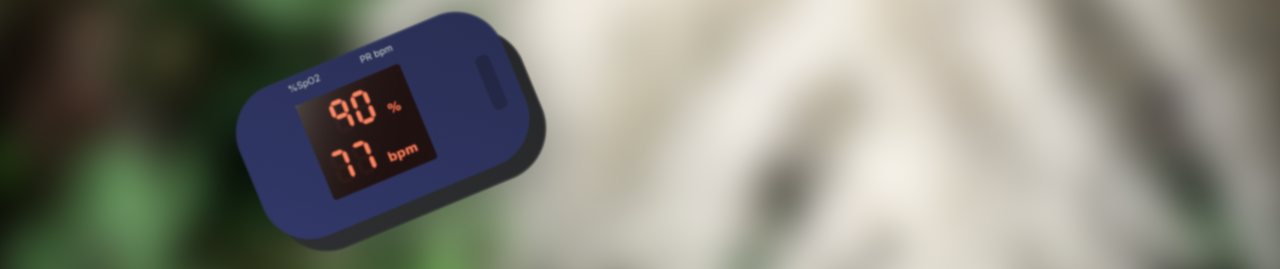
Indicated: 90,%
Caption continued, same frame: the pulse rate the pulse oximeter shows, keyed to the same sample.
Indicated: 77,bpm
